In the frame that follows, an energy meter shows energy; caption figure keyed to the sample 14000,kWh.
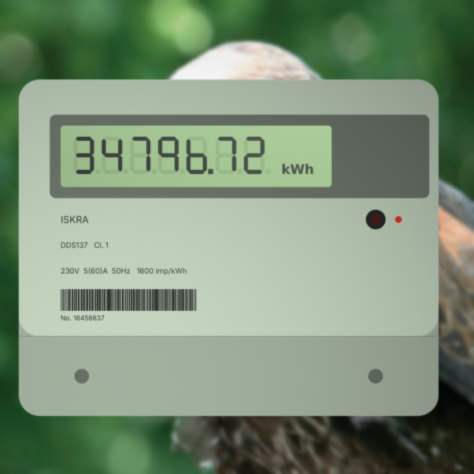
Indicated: 34796.72,kWh
